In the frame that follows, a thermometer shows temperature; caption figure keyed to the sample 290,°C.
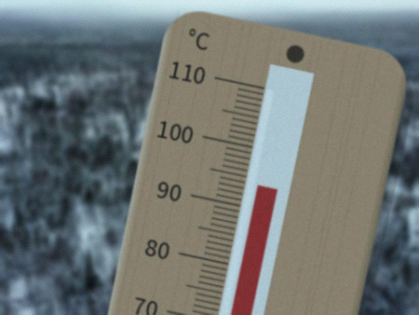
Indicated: 94,°C
